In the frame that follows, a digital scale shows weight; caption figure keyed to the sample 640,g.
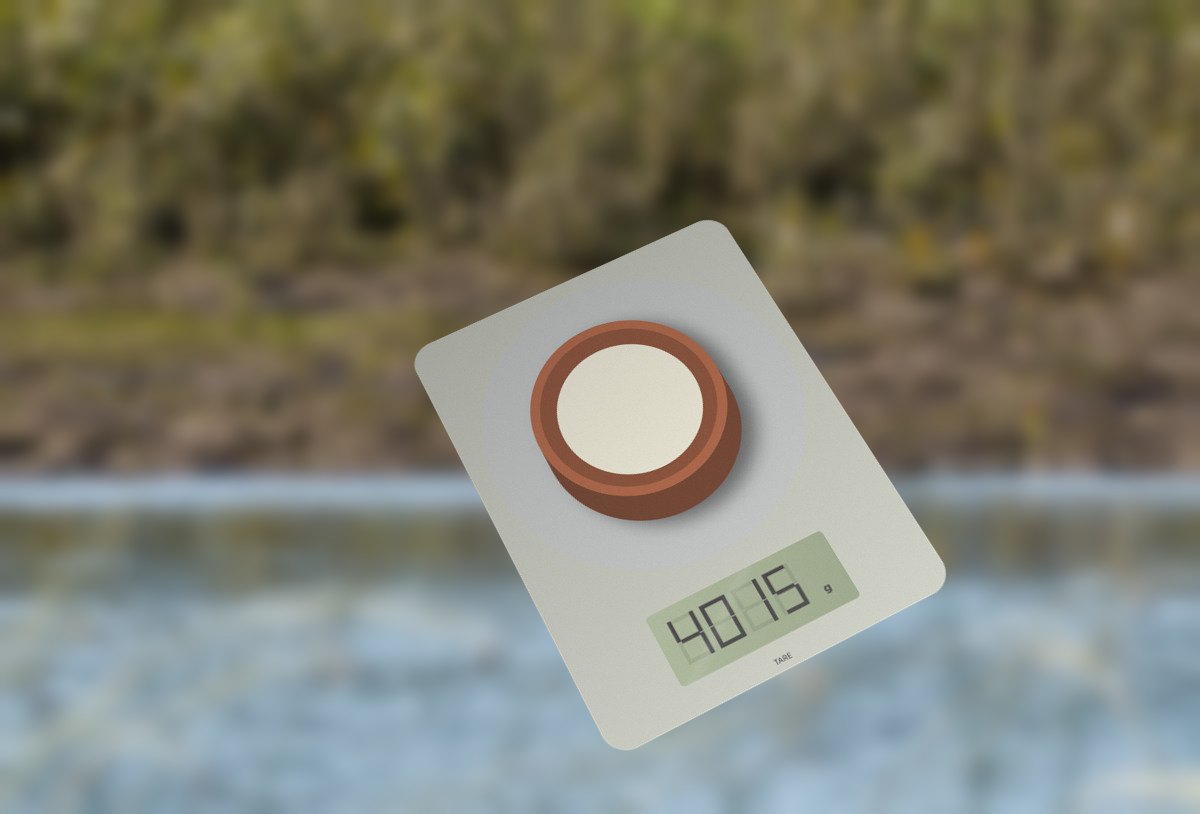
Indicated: 4015,g
